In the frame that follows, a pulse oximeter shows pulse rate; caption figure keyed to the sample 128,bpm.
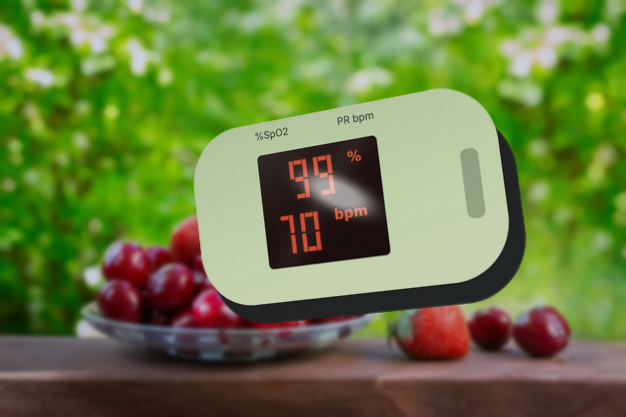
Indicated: 70,bpm
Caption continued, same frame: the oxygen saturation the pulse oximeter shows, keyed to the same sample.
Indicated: 99,%
